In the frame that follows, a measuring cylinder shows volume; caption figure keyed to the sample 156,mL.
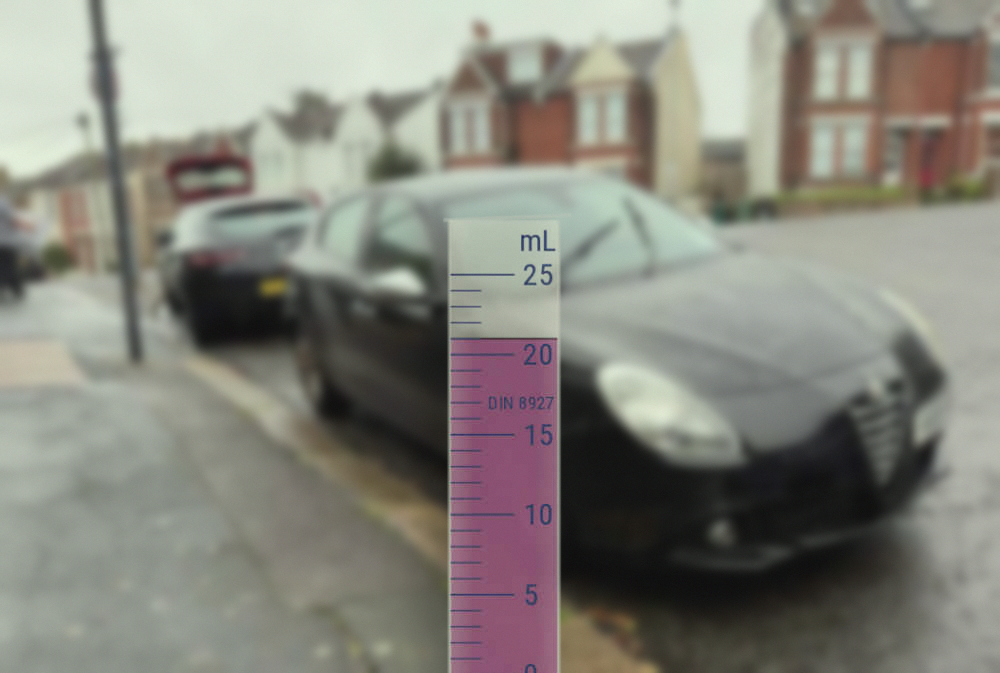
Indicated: 21,mL
